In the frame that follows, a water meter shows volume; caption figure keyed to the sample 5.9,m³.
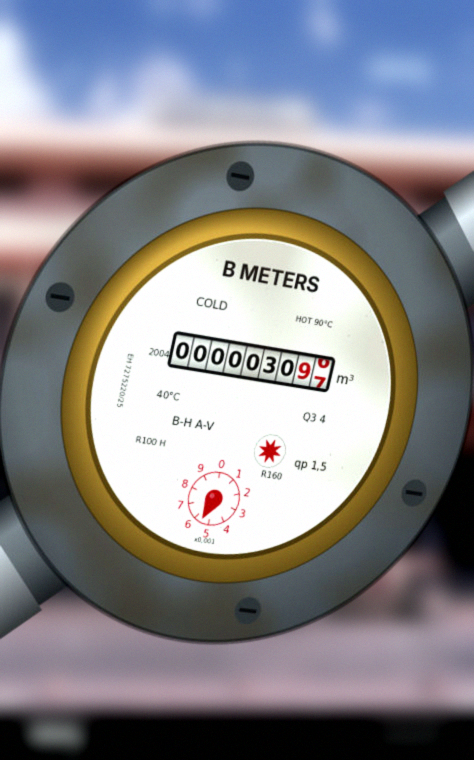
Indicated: 30.965,m³
